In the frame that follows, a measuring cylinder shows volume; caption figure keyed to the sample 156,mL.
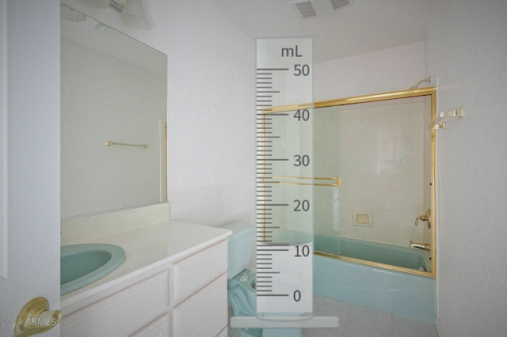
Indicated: 11,mL
